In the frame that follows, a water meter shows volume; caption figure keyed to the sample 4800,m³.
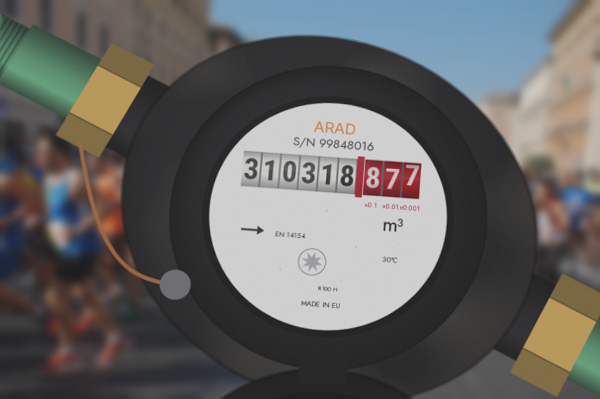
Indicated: 310318.877,m³
